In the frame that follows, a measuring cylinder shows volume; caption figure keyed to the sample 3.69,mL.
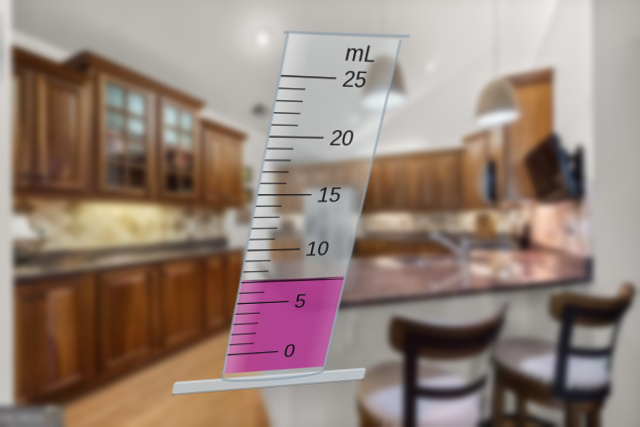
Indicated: 7,mL
